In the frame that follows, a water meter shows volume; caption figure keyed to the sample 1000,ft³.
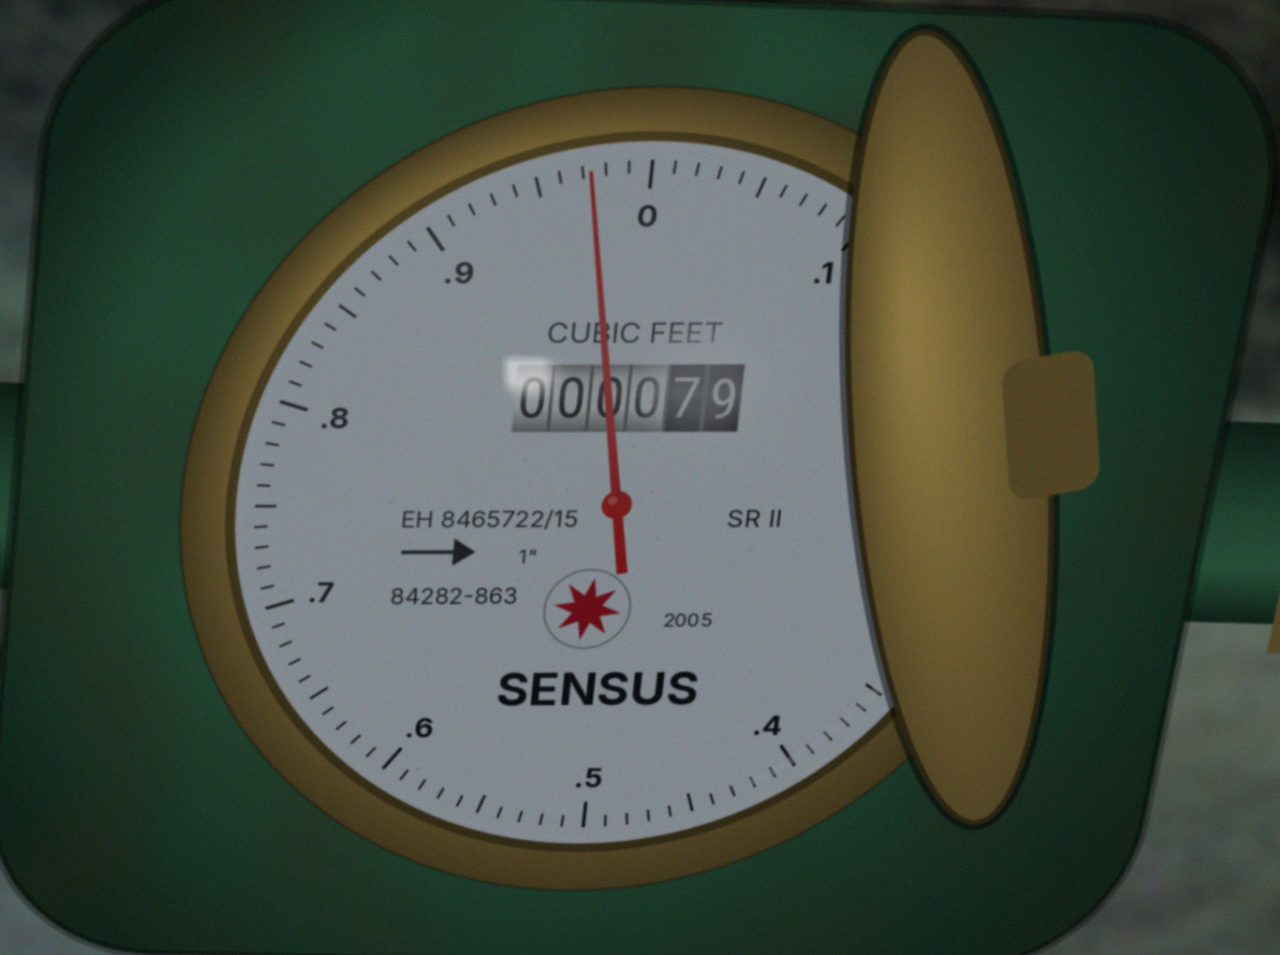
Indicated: 78.97,ft³
